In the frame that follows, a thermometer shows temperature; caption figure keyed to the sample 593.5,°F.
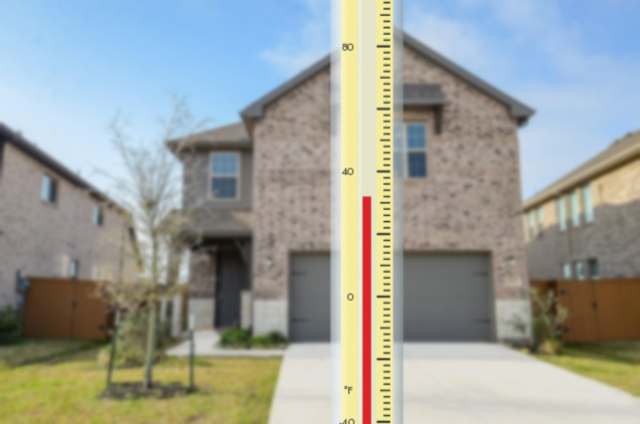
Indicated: 32,°F
